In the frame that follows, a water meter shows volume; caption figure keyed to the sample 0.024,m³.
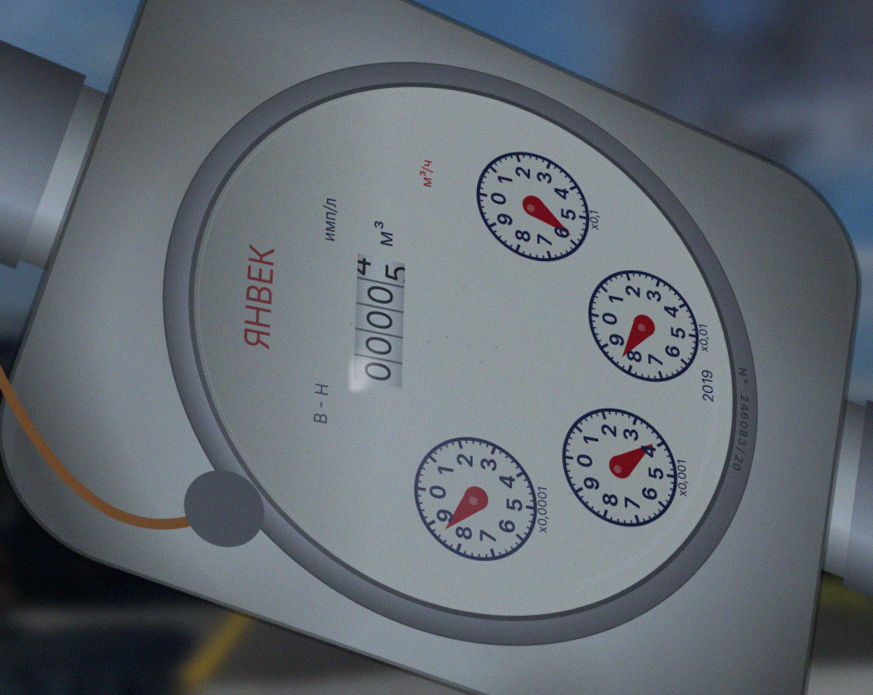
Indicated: 4.5838,m³
